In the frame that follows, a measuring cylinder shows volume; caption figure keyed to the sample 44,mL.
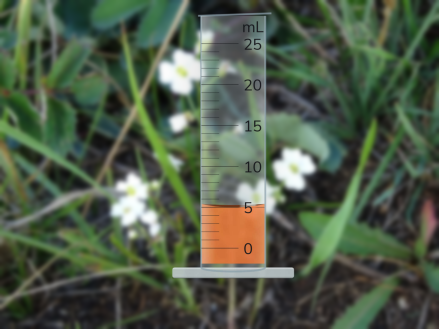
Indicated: 5,mL
